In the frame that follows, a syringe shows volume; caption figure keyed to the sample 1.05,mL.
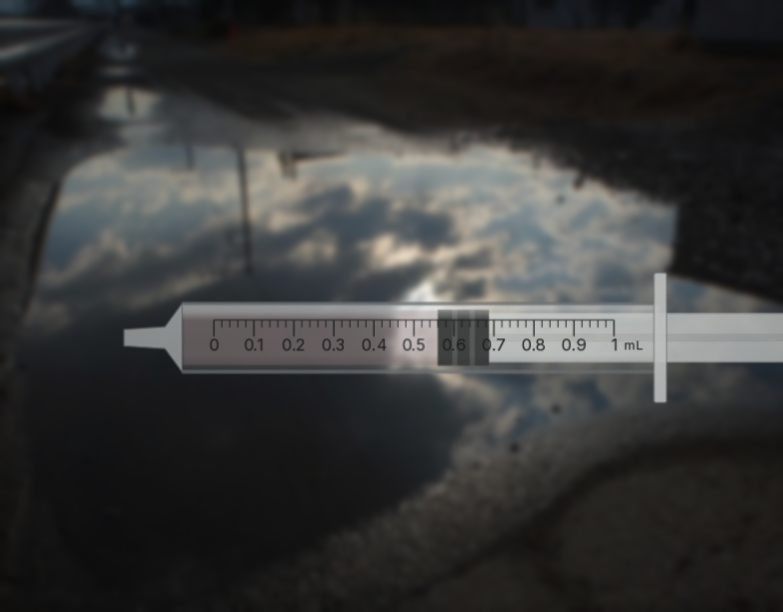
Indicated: 0.56,mL
